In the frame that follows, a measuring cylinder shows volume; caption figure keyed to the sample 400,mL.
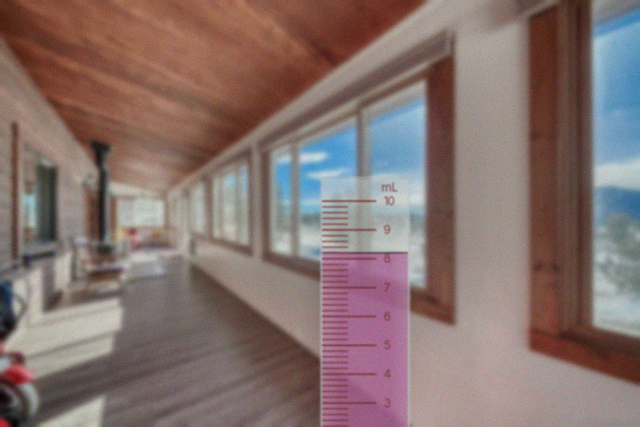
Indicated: 8.2,mL
